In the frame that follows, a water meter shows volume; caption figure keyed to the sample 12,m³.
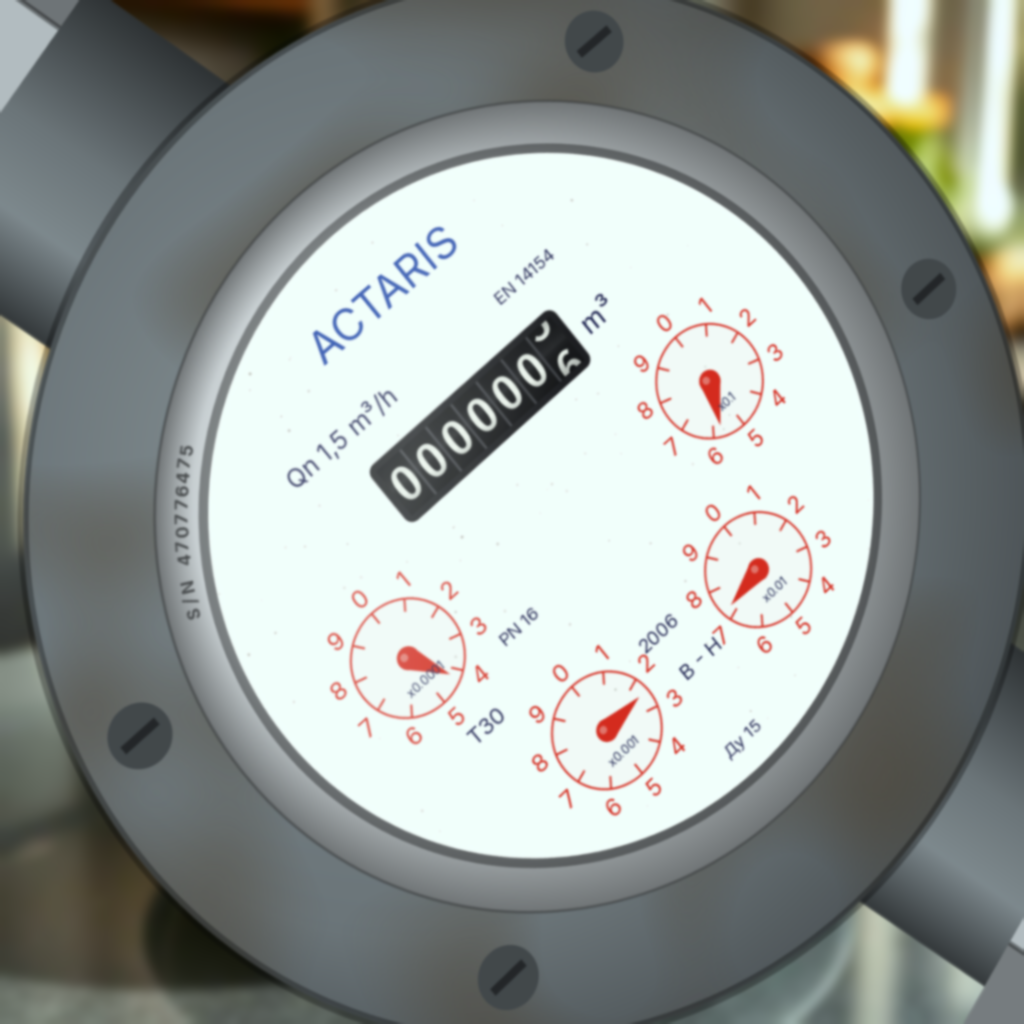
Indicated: 5.5724,m³
